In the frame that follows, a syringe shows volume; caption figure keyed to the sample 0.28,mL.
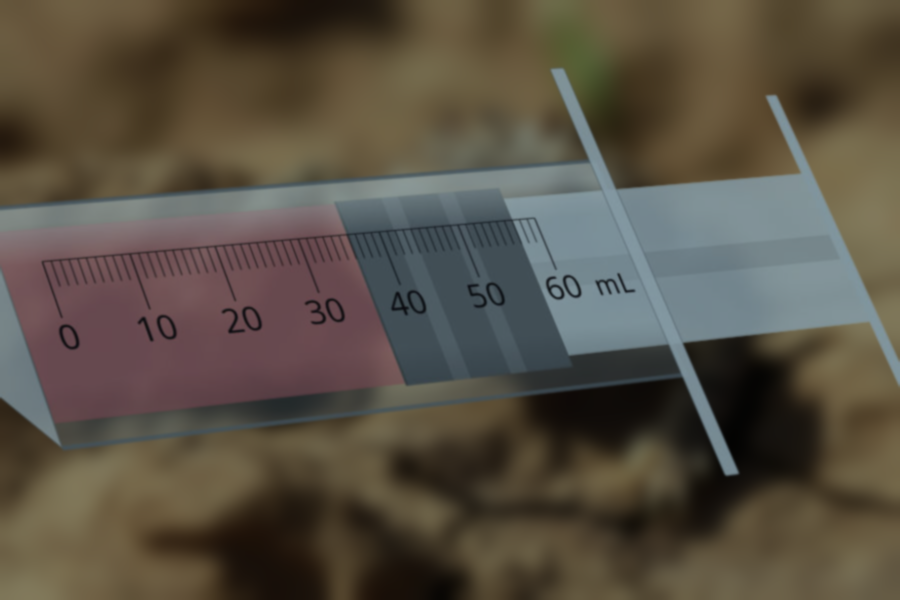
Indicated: 36,mL
